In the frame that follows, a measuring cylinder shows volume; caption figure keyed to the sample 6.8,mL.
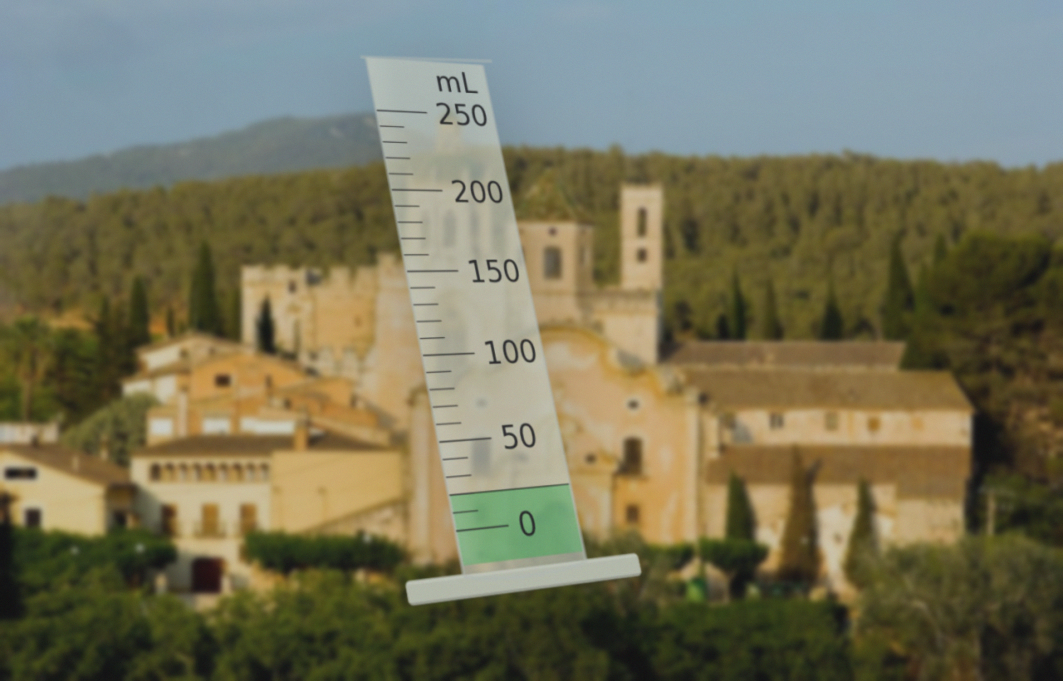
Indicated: 20,mL
